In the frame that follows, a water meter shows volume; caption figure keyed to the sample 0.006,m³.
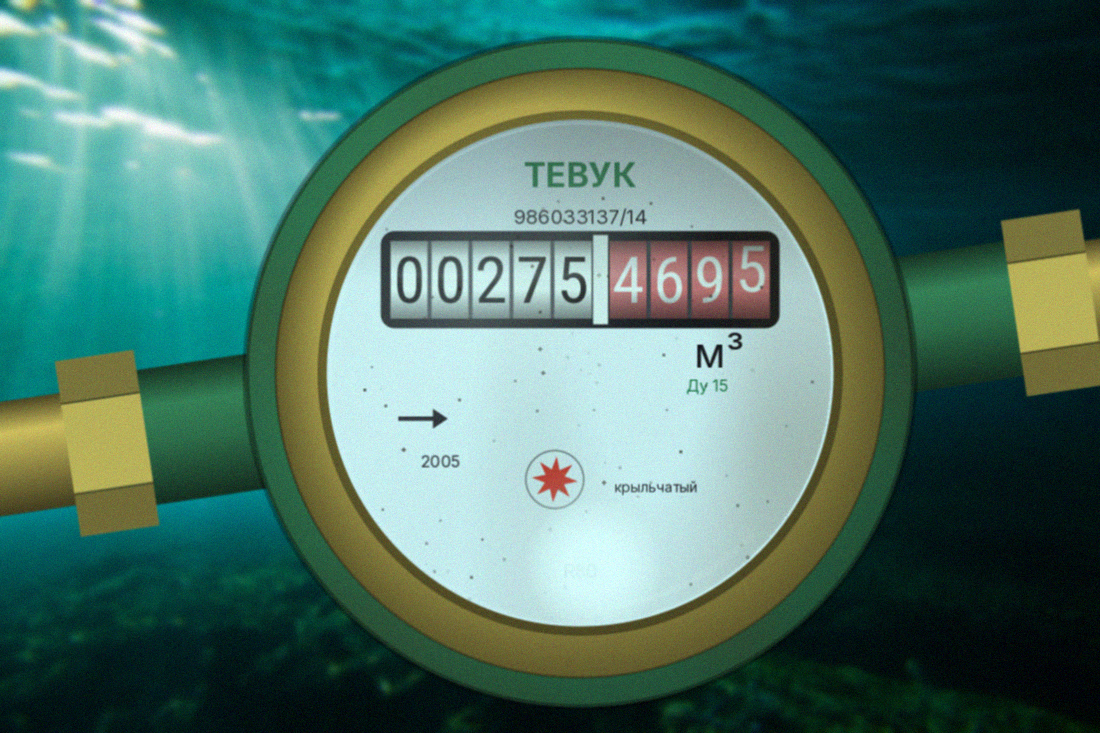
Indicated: 275.4695,m³
